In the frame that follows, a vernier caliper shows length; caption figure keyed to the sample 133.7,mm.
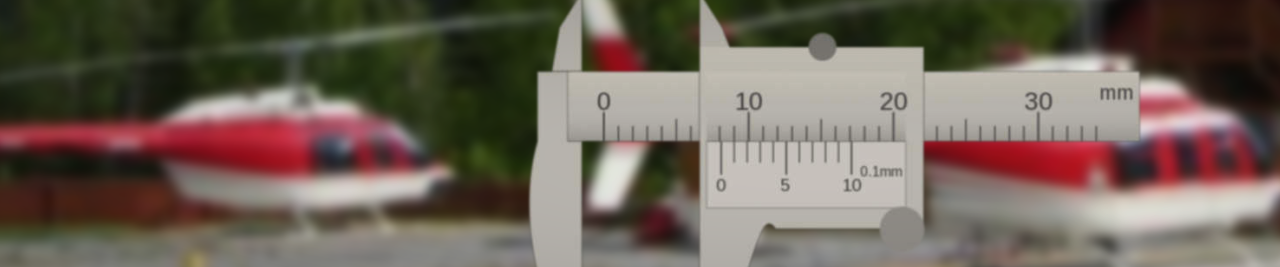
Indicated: 8.1,mm
